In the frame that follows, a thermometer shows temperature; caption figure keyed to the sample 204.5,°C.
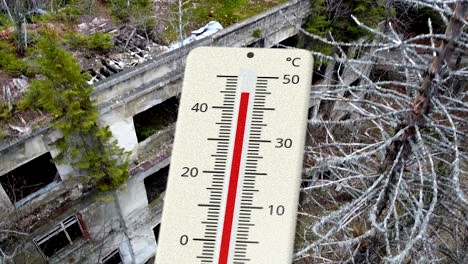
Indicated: 45,°C
